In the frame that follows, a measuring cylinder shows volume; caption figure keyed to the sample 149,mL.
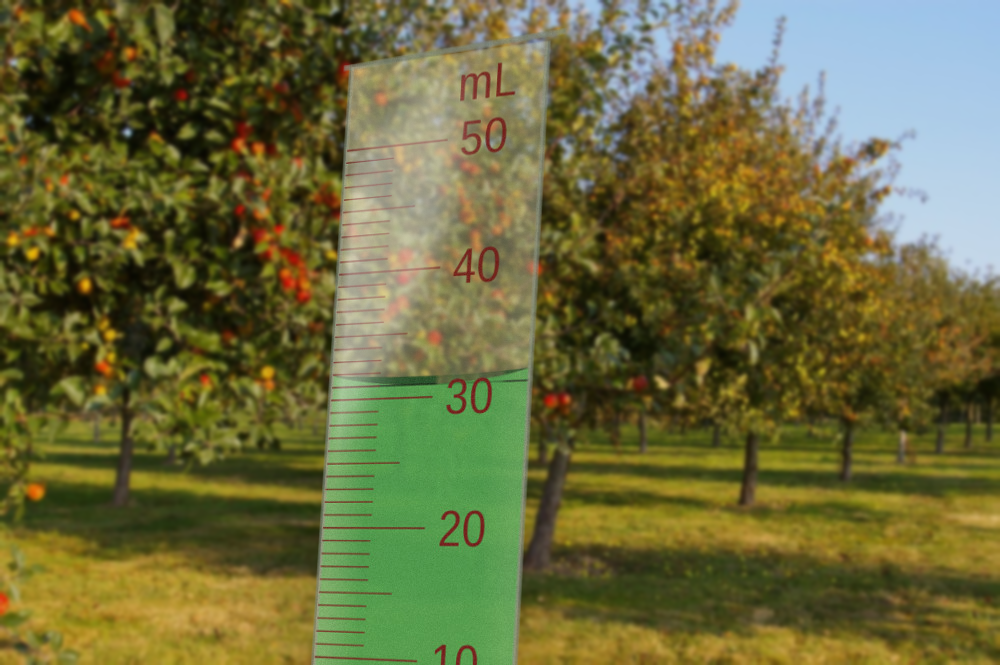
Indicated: 31,mL
